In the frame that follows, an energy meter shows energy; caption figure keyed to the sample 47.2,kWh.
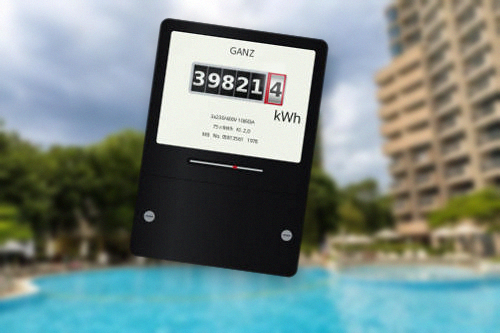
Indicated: 39821.4,kWh
